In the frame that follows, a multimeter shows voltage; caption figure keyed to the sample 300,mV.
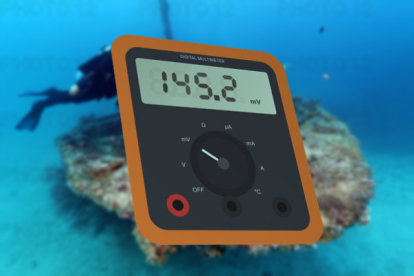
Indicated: 145.2,mV
